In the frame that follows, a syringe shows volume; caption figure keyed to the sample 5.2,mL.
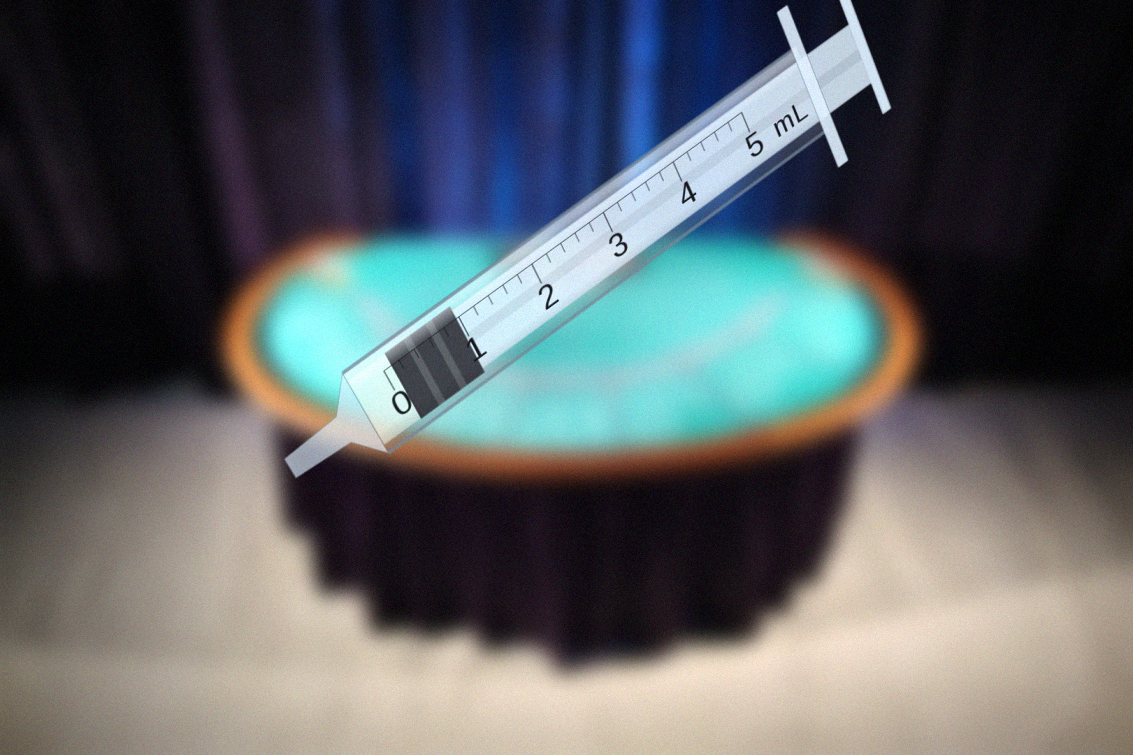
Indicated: 0.1,mL
